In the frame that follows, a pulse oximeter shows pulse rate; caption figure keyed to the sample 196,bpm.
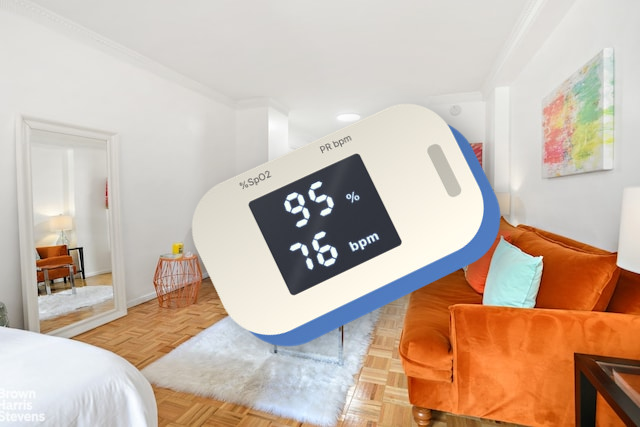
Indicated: 76,bpm
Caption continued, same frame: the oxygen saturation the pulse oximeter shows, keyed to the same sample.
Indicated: 95,%
